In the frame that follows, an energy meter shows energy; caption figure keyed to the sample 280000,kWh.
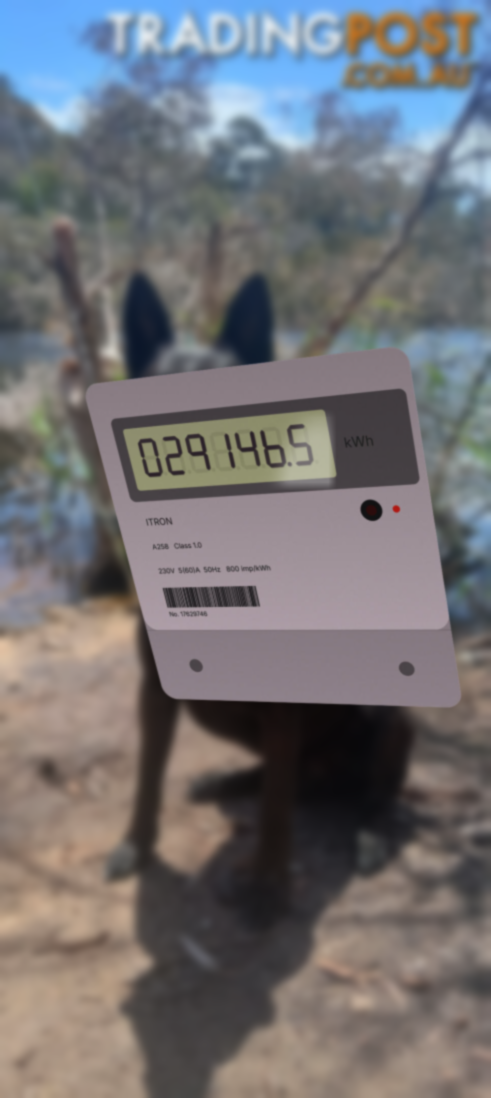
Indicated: 29146.5,kWh
